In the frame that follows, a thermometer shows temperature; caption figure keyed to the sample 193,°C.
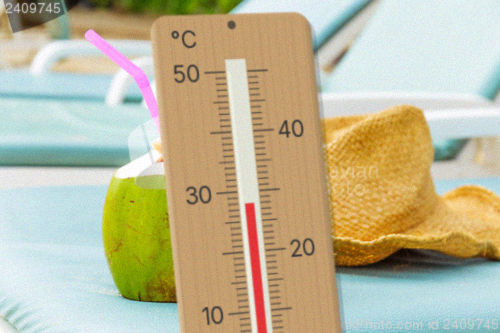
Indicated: 28,°C
